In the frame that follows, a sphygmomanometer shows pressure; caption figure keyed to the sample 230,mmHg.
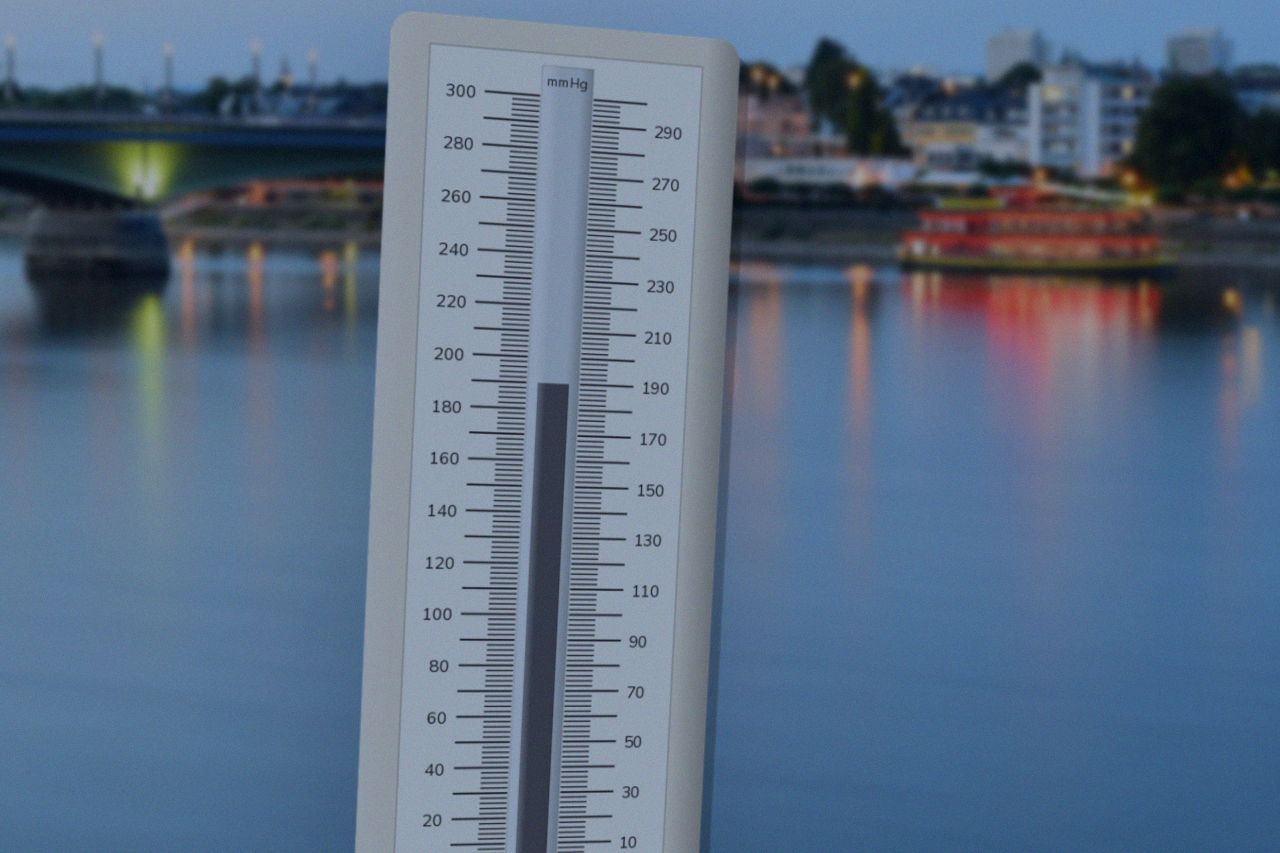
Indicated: 190,mmHg
